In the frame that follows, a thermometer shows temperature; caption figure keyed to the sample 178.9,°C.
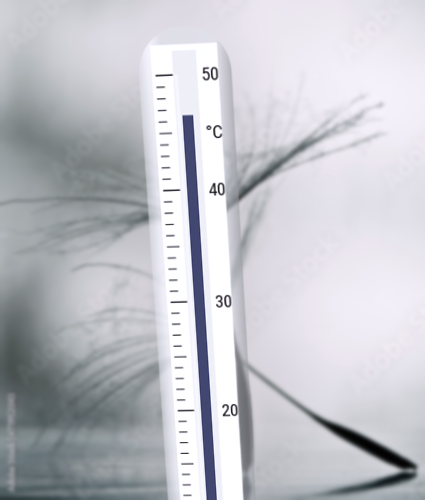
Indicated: 46.5,°C
